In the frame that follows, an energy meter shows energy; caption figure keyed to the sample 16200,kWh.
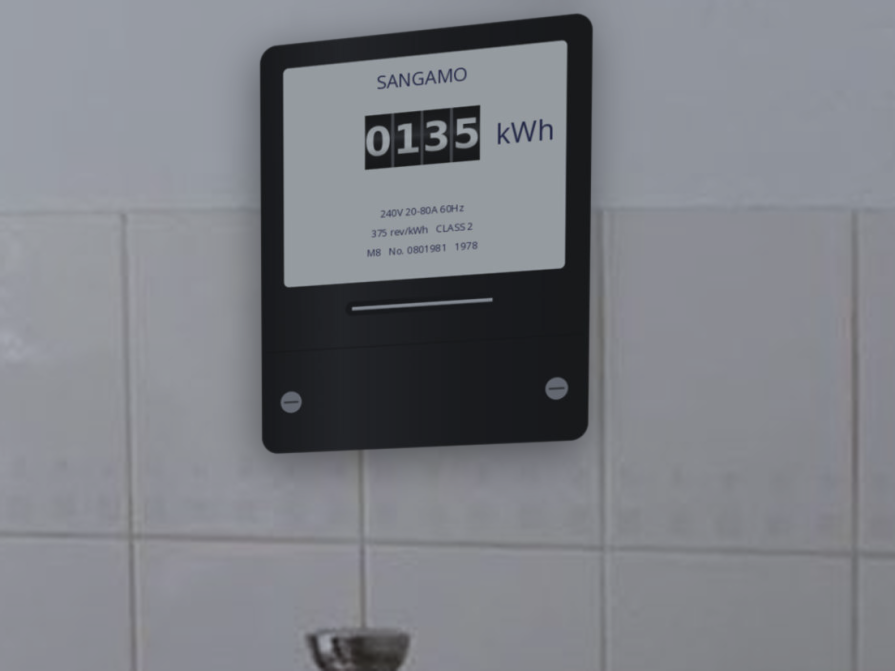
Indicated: 135,kWh
